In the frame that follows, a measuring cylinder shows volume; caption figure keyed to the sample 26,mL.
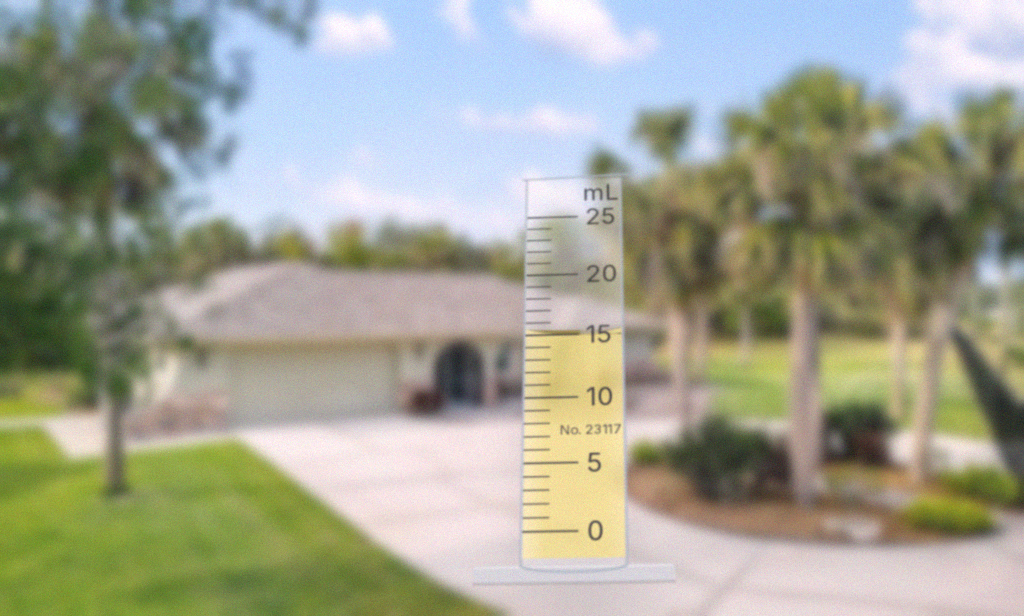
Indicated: 15,mL
